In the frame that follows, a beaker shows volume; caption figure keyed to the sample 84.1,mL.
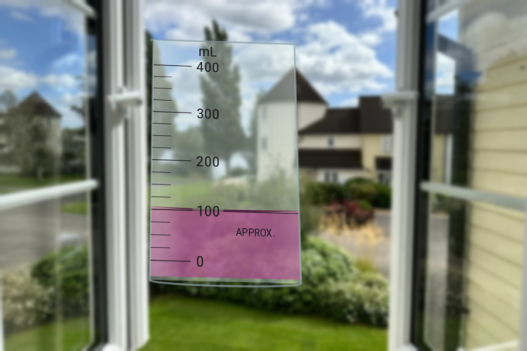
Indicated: 100,mL
